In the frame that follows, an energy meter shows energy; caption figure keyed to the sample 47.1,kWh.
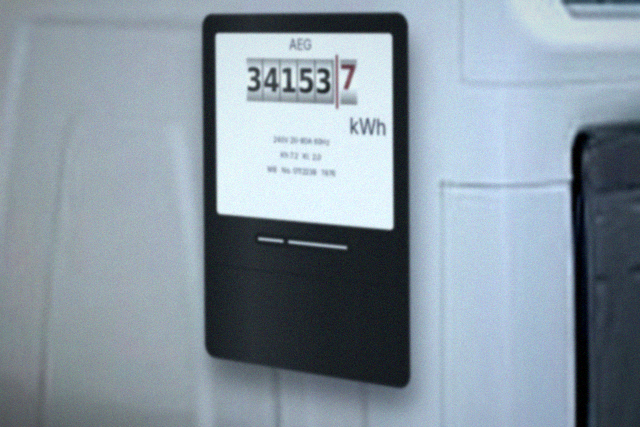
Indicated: 34153.7,kWh
